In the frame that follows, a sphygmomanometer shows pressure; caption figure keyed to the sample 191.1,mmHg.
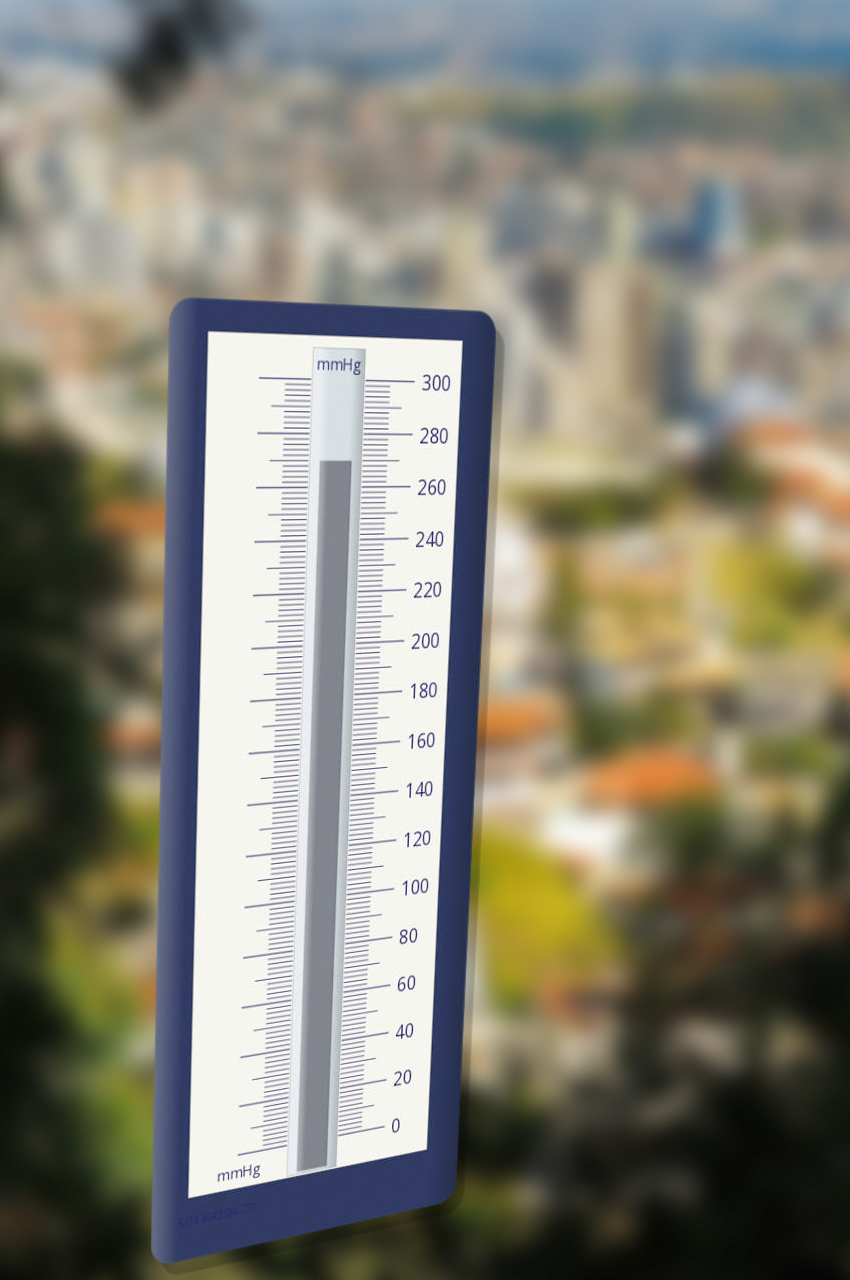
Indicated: 270,mmHg
